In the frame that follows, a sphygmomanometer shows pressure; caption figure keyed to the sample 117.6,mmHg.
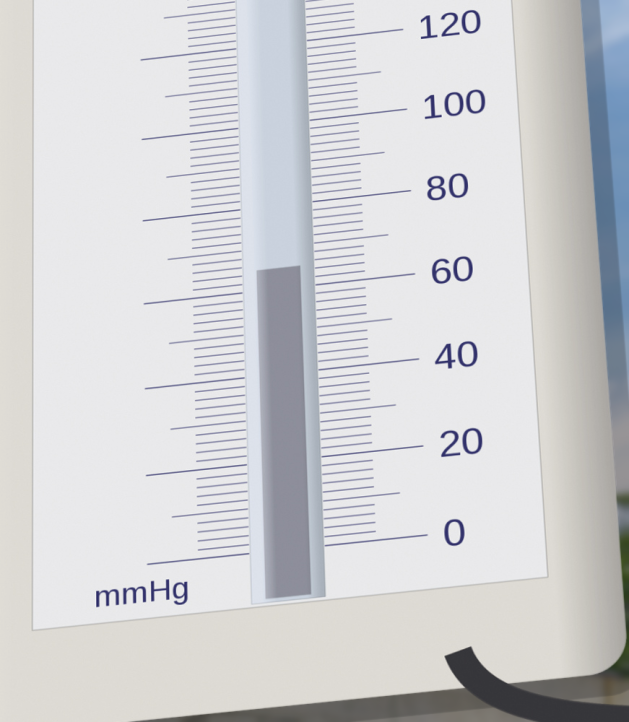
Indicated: 65,mmHg
